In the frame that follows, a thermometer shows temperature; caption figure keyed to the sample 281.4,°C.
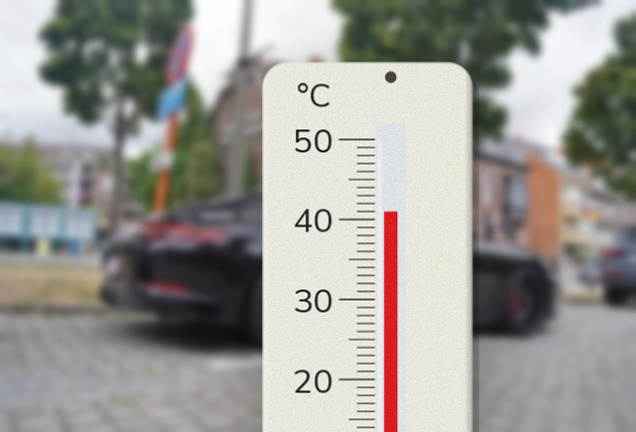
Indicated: 41,°C
